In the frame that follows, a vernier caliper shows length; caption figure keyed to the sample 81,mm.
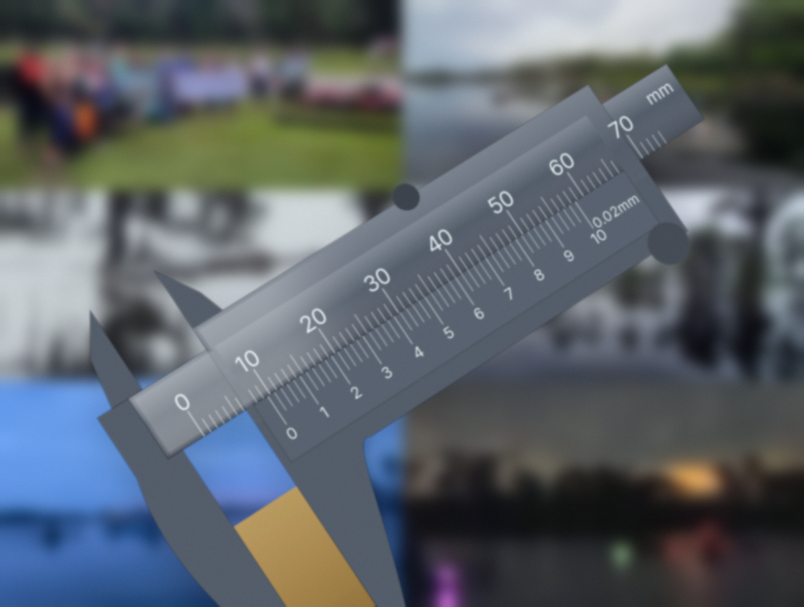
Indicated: 9.6,mm
